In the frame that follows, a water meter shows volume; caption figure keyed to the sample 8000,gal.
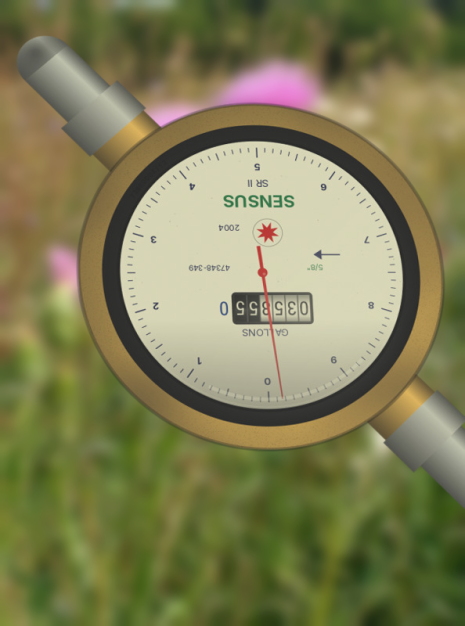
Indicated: 358549.8,gal
